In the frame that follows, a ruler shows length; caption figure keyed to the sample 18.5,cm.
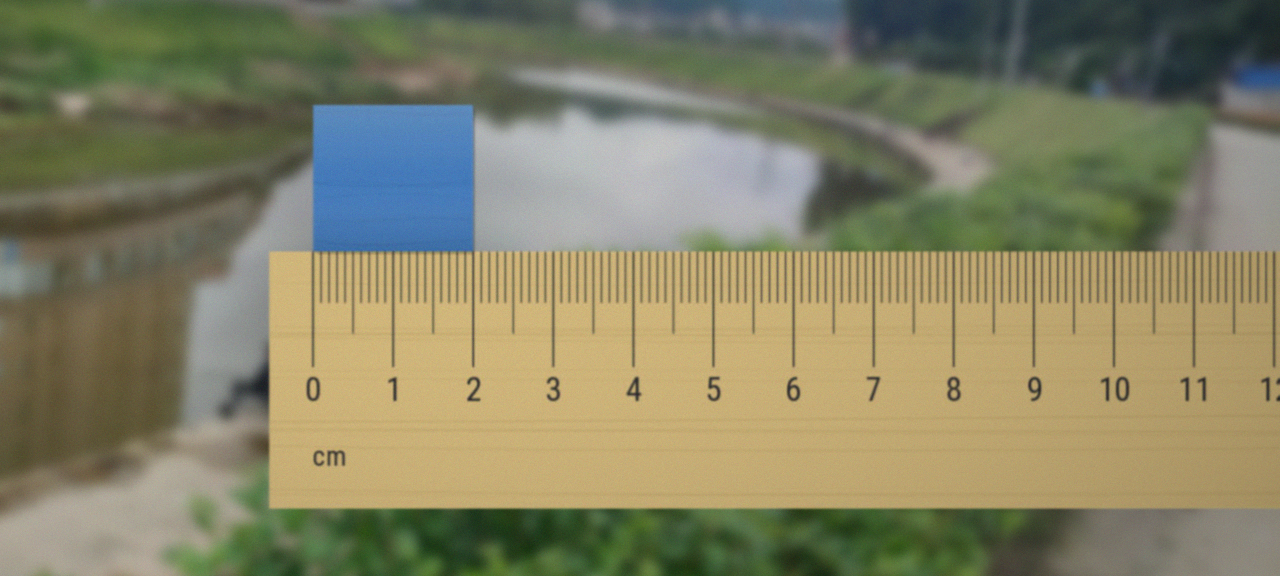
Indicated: 2,cm
